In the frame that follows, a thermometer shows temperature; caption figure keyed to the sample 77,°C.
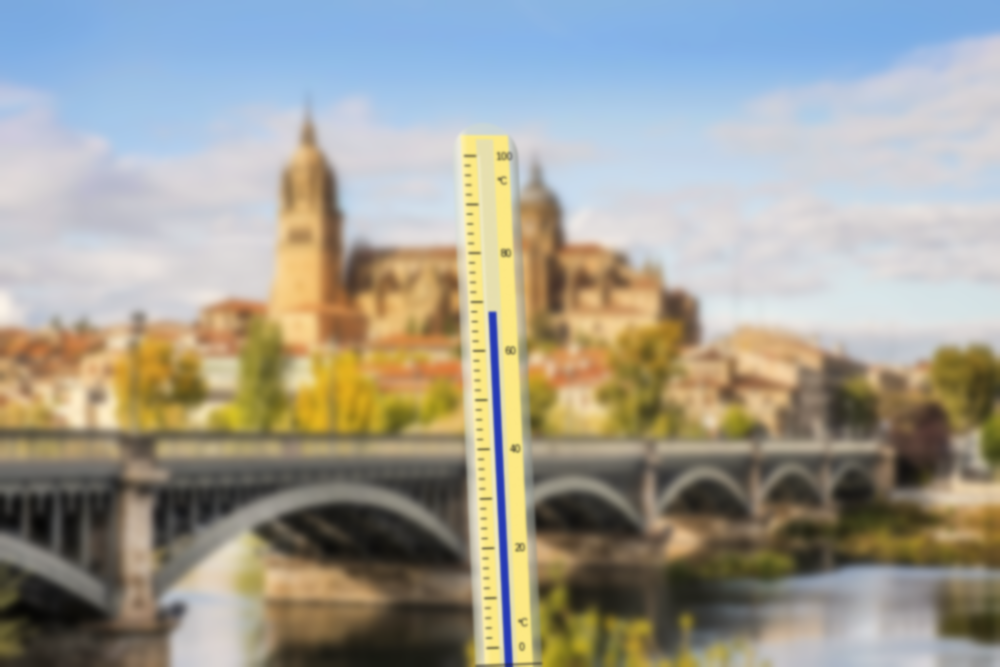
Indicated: 68,°C
